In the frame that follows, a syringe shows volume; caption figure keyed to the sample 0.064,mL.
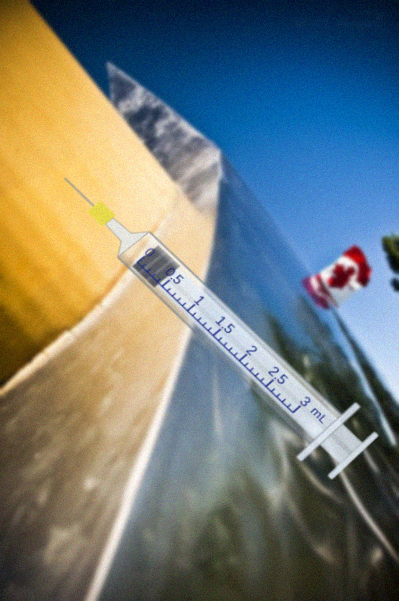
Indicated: 0,mL
